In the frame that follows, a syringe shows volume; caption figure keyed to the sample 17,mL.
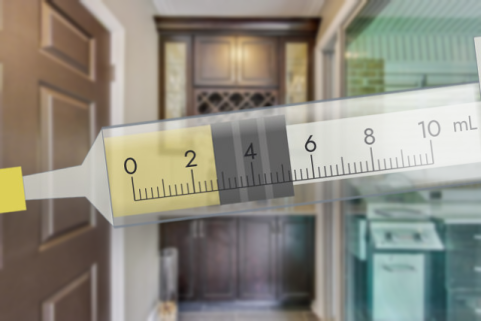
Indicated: 2.8,mL
